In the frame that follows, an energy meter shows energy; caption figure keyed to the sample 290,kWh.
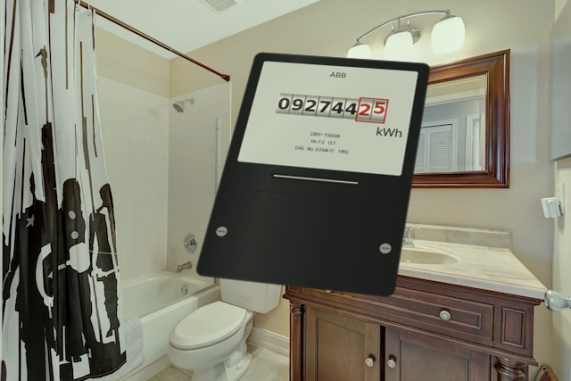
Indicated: 92744.25,kWh
